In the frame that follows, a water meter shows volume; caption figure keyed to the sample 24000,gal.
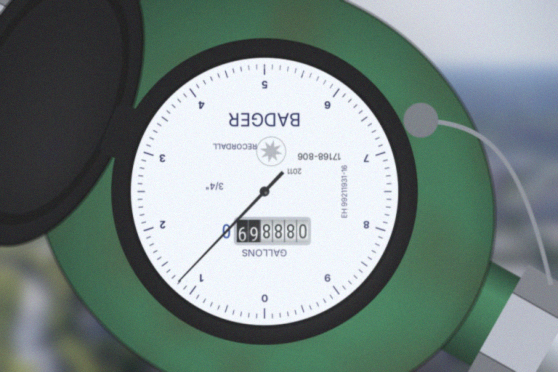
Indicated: 888691.2,gal
